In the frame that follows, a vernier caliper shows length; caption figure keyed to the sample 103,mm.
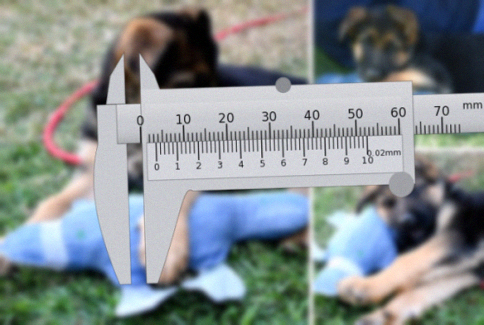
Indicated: 3.5,mm
